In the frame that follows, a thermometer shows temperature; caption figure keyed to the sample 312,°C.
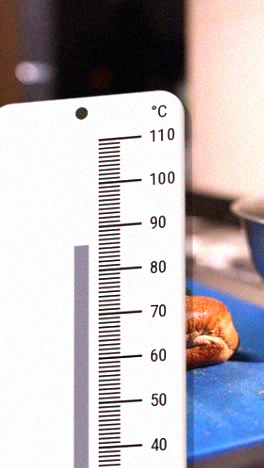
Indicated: 86,°C
